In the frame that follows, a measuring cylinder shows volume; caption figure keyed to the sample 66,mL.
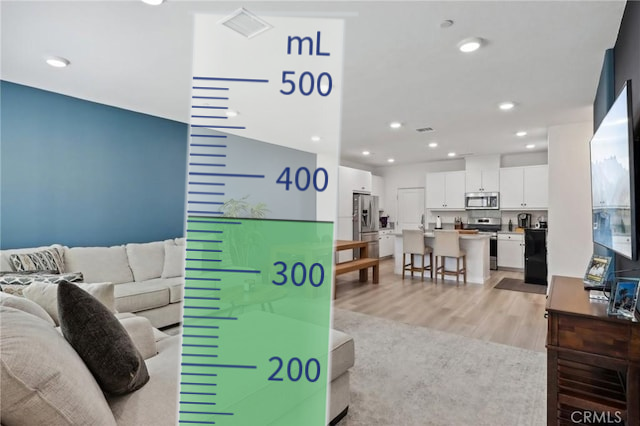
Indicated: 355,mL
